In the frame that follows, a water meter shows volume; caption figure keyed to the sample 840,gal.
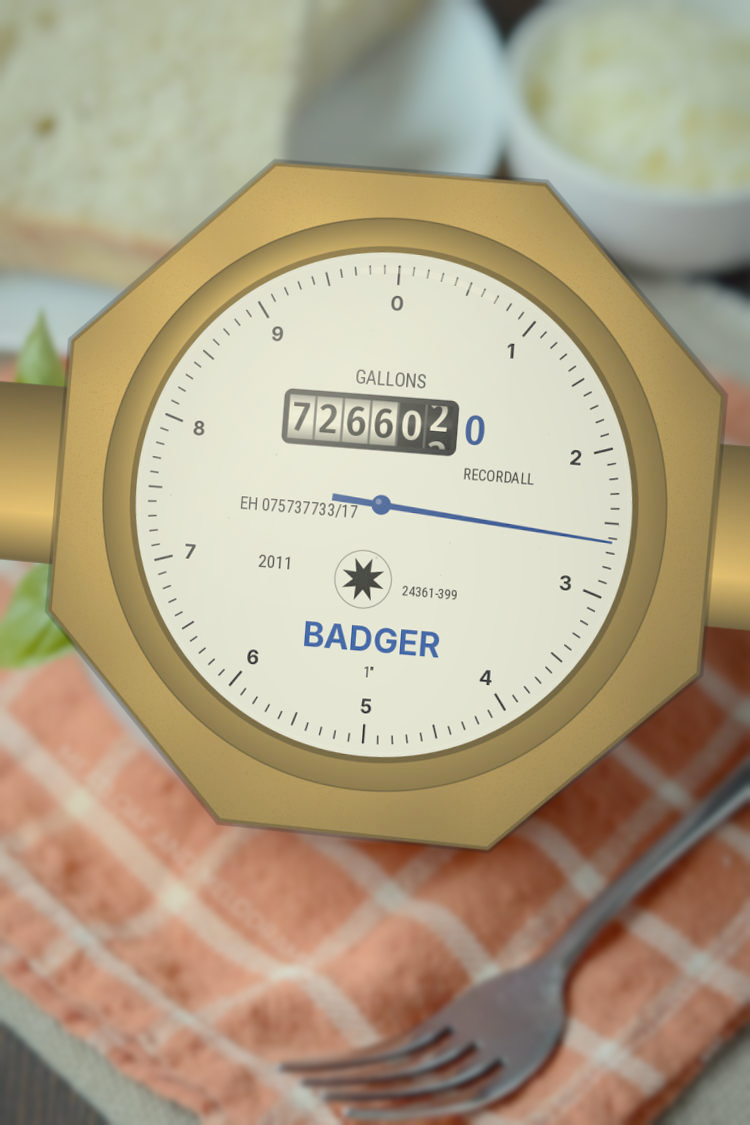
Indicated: 7266022.6,gal
